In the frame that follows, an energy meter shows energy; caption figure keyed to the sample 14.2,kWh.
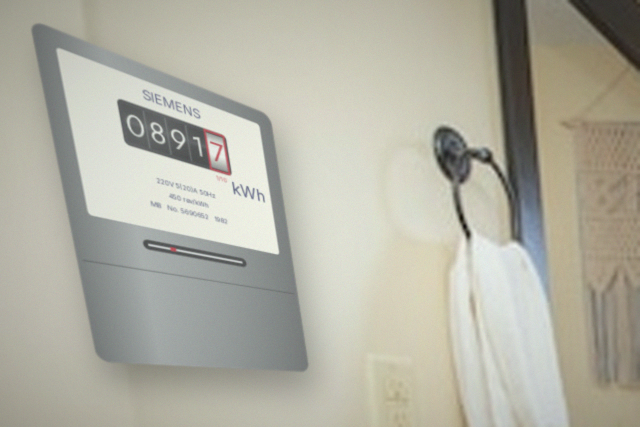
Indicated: 891.7,kWh
